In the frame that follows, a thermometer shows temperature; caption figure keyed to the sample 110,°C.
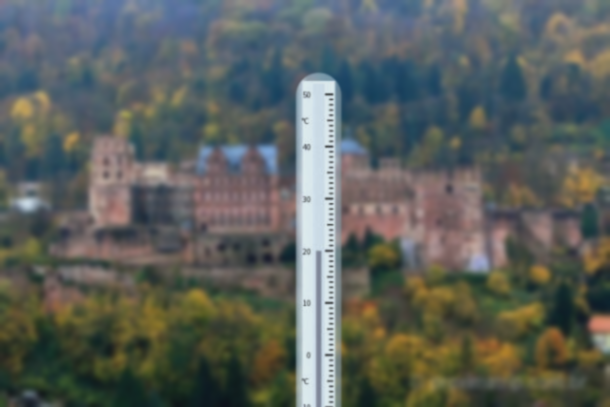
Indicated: 20,°C
